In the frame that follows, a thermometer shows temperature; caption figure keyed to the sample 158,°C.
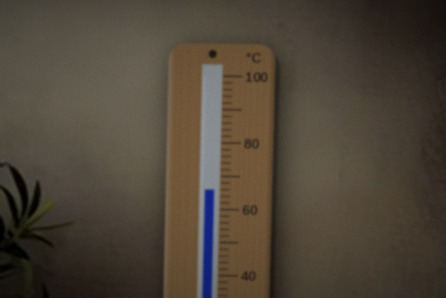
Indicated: 66,°C
